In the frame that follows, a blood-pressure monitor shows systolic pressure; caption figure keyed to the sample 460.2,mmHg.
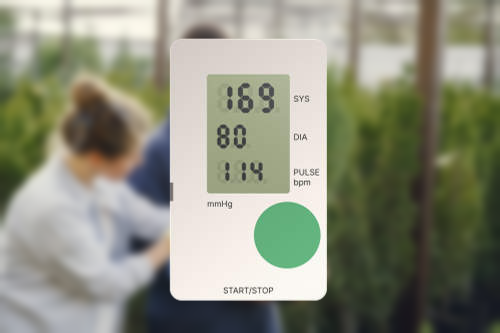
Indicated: 169,mmHg
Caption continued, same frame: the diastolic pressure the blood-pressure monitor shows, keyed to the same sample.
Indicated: 80,mmHg
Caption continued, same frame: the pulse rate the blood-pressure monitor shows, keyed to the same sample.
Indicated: 114,bpm
